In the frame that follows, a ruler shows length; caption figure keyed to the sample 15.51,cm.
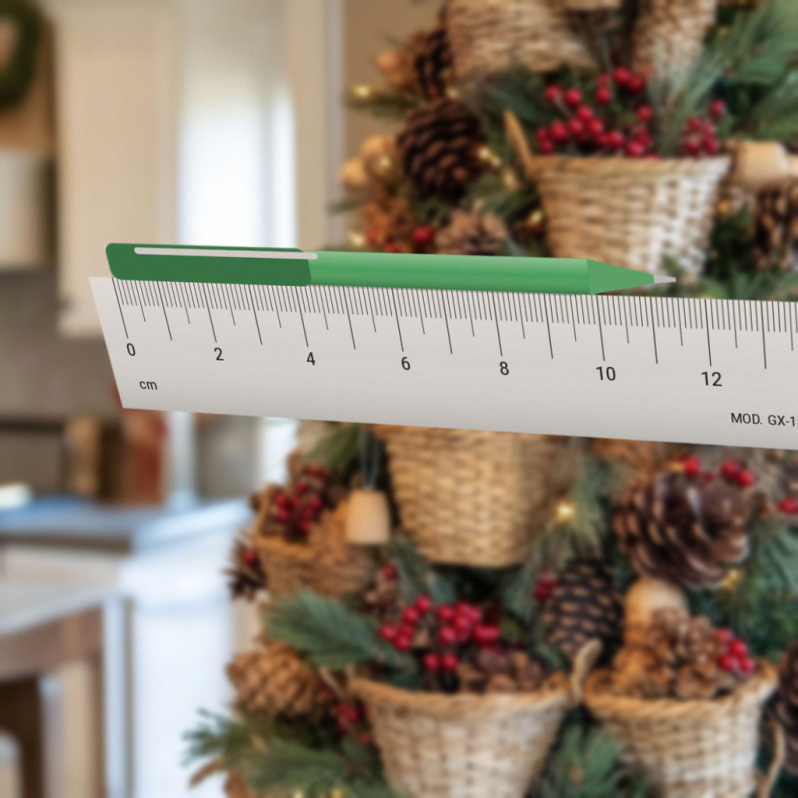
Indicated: 11.5,cm
